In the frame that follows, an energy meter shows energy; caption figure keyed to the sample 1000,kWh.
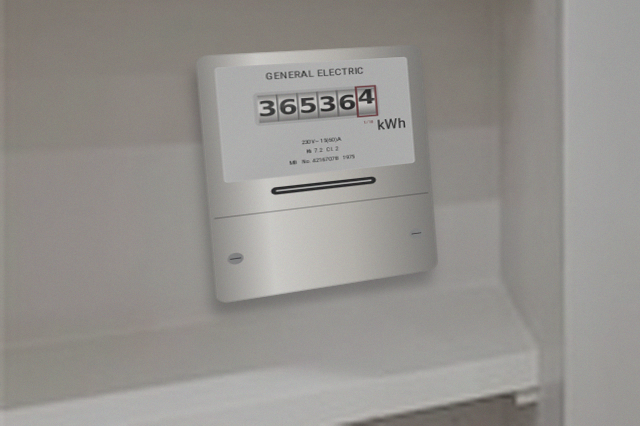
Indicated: 36536.4,kWh
